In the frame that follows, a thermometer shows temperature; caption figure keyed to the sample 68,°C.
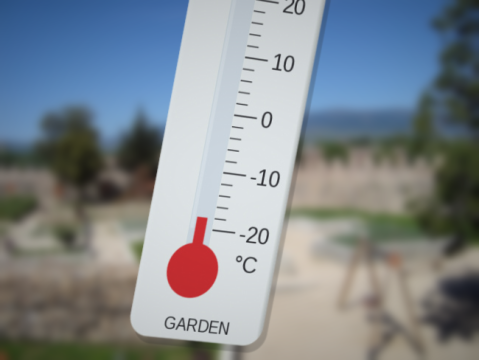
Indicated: -18,°C
